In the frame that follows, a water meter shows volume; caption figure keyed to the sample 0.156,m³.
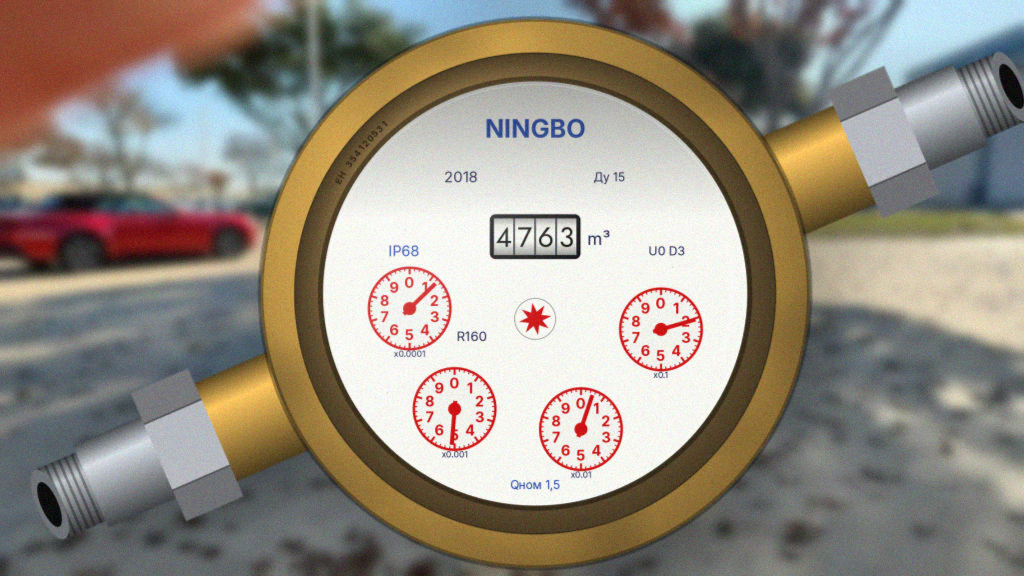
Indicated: 4763.2051,m³
